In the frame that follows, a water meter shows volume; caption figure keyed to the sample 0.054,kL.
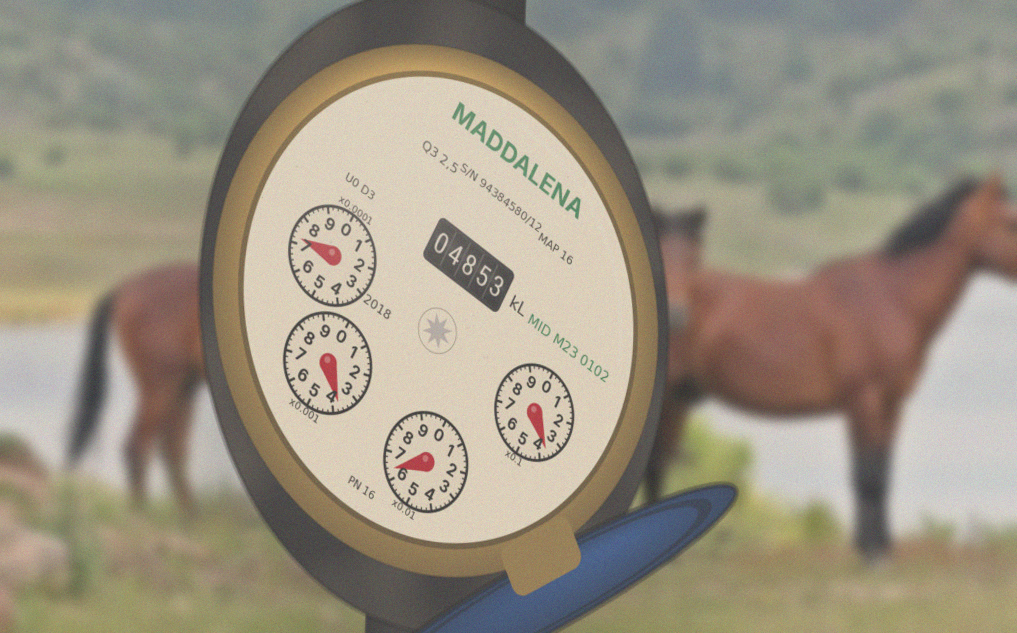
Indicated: 4853.3637,kL
